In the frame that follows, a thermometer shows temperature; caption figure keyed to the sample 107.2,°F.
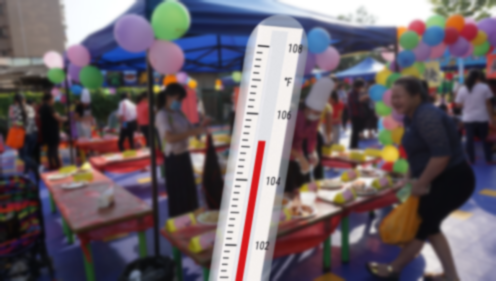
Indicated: 105.2,°F
